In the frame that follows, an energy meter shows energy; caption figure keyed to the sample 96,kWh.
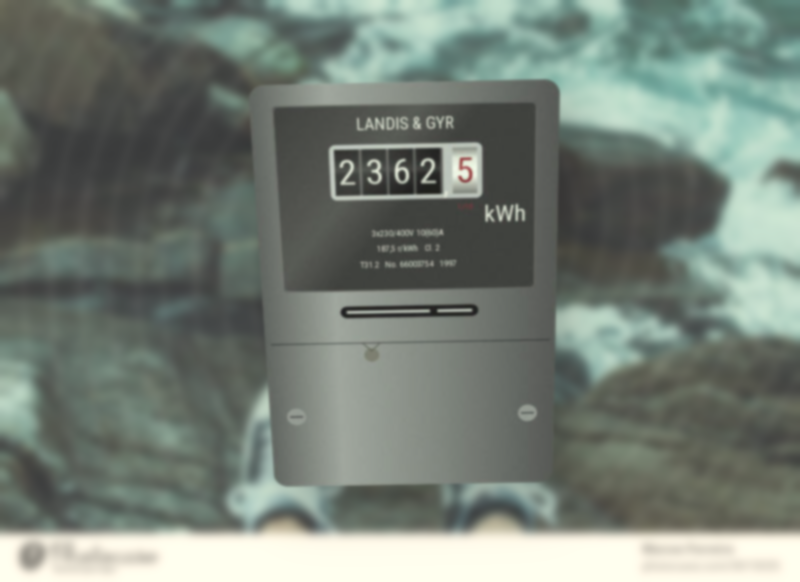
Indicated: 2362.5,kWh
